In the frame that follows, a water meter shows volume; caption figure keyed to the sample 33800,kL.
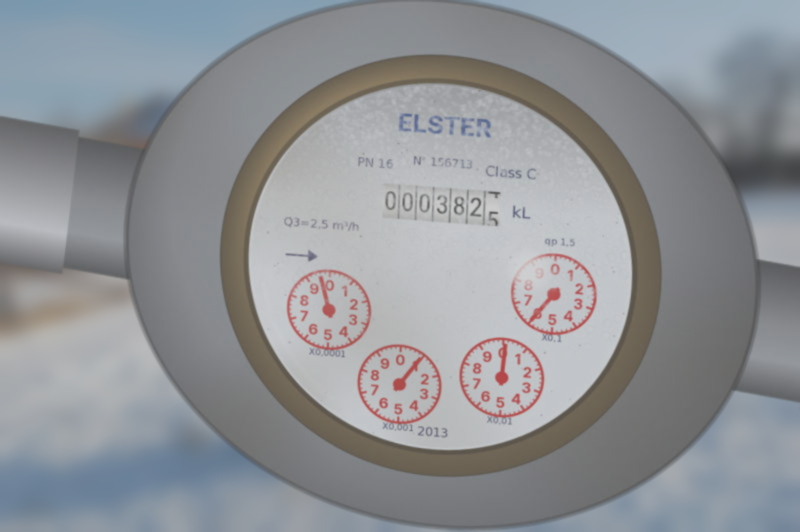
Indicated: 3824.6009,kL
